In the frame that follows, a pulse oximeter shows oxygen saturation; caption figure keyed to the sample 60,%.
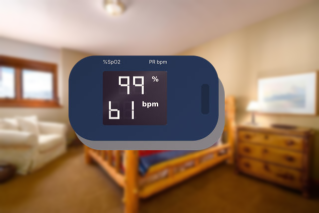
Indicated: 99,%
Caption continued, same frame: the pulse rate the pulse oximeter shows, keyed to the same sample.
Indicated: 61,bpm
